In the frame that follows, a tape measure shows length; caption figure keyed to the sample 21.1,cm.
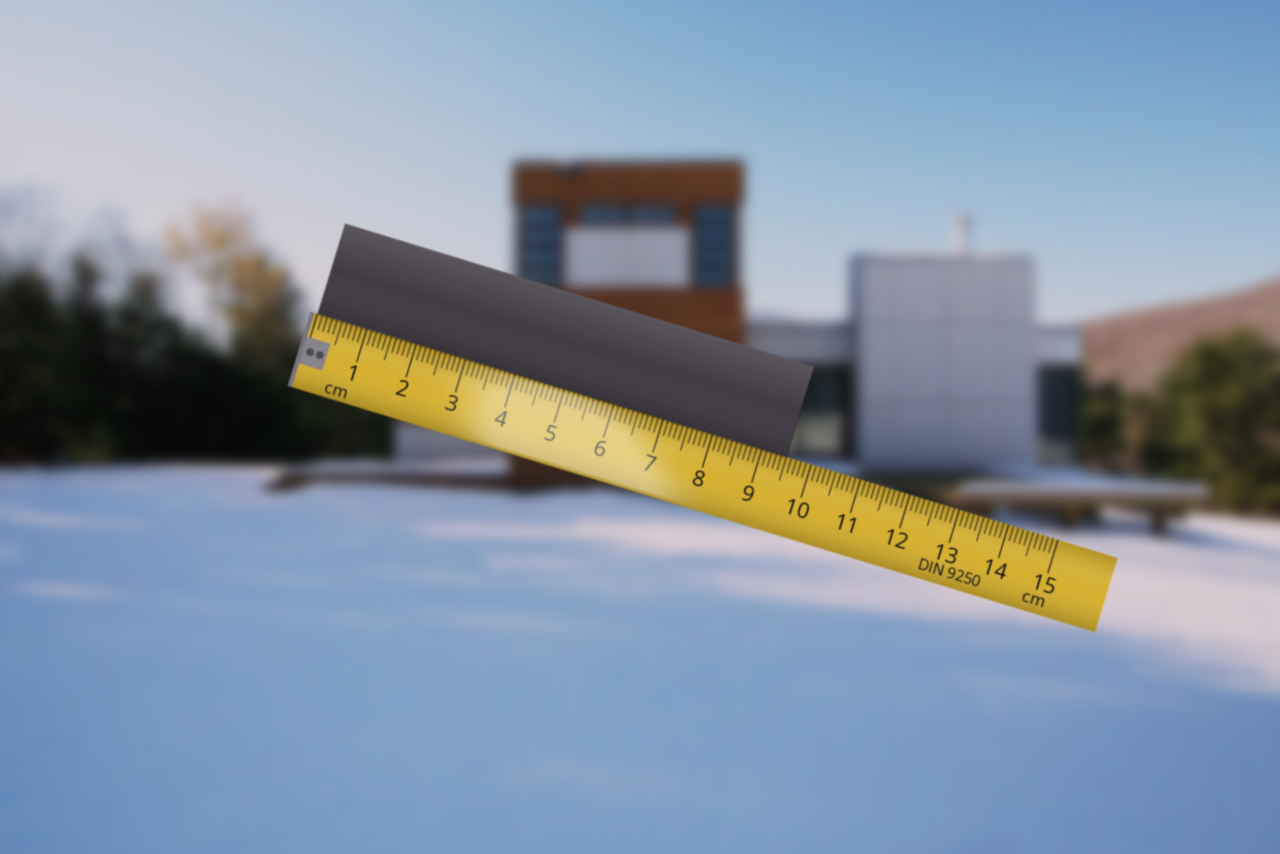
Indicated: 9.5,cm
